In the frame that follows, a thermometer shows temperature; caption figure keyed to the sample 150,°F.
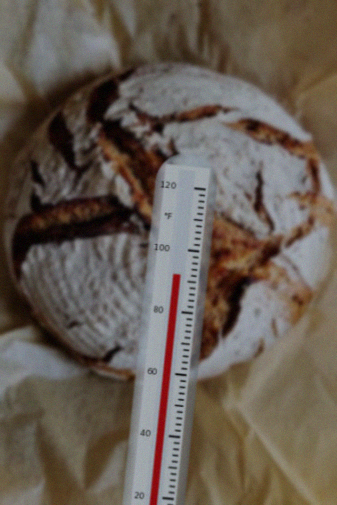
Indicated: 92,°F
